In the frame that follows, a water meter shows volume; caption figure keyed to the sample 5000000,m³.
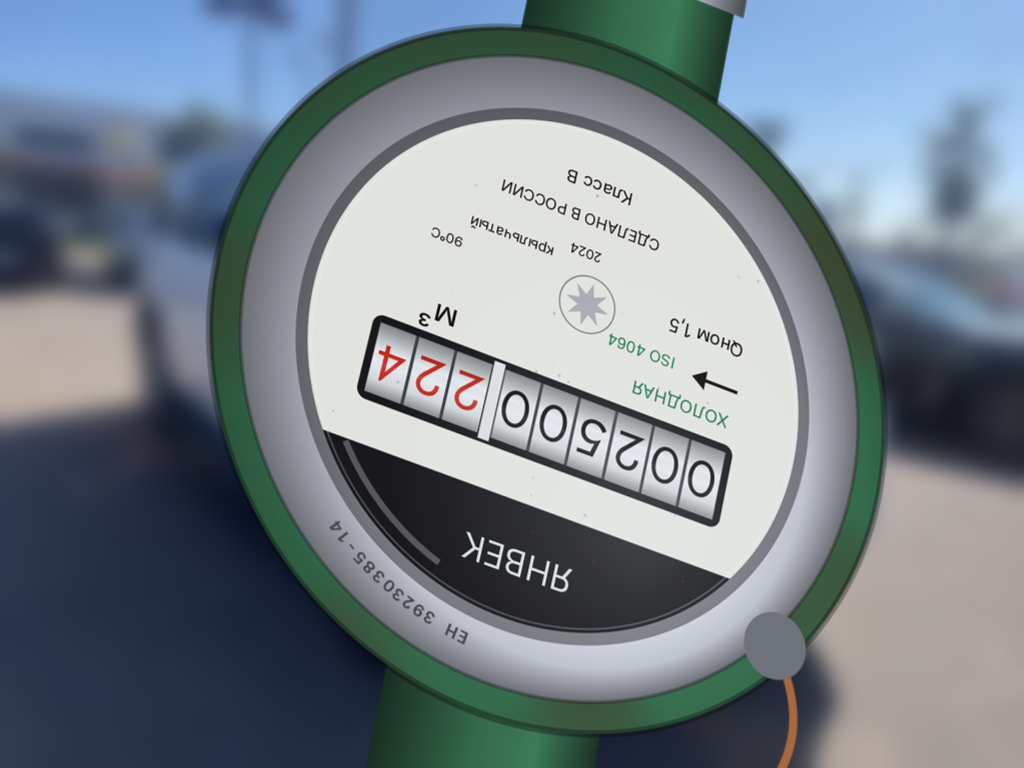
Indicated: 2500.224,m³
